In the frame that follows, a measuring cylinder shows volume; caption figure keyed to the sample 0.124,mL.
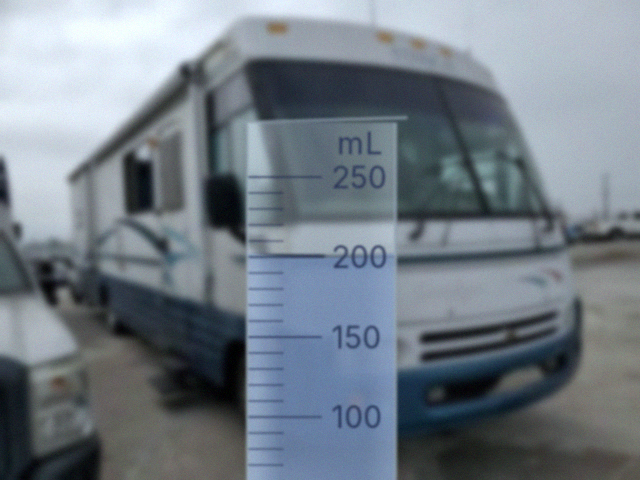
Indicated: 200,mL
